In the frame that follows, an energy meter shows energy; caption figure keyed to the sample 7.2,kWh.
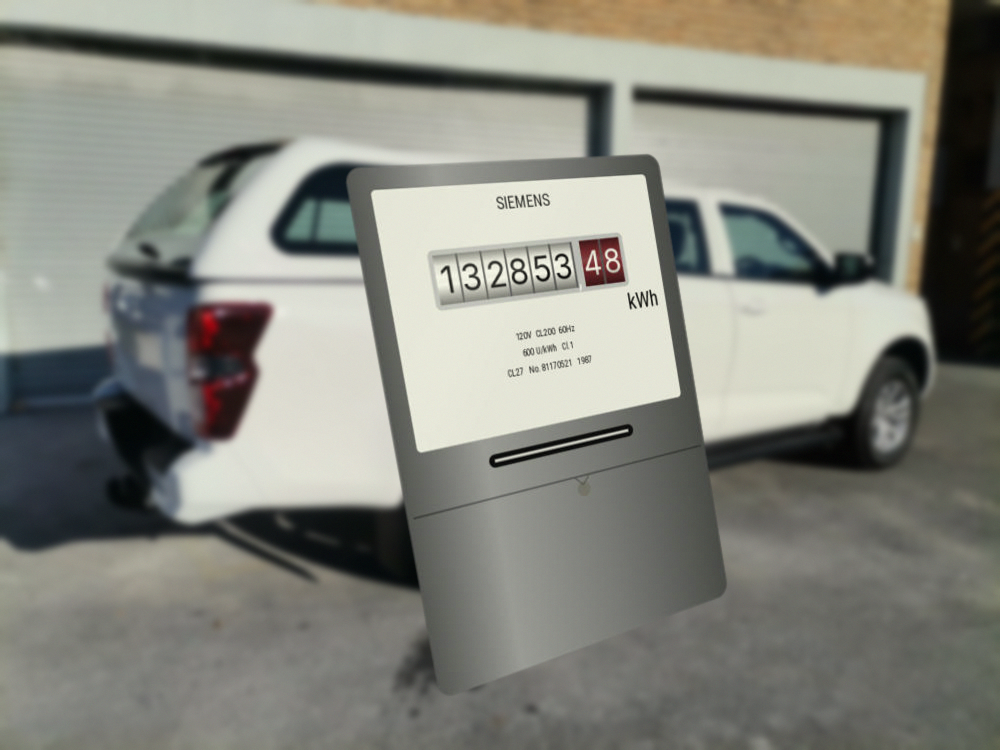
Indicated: 132853.48,kWh
